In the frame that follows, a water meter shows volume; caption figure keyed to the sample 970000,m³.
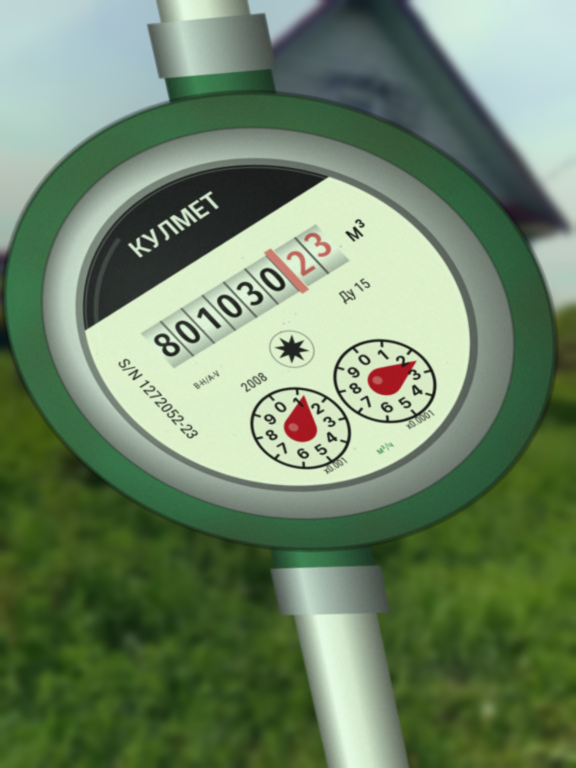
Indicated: 801030.2312,m³
